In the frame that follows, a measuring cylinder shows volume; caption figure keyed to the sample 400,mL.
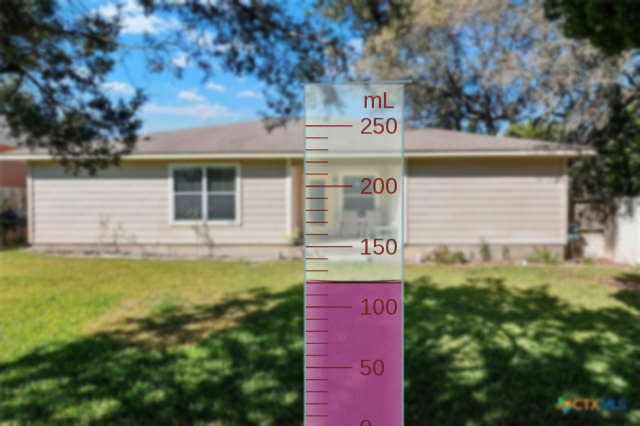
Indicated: 120,mL
